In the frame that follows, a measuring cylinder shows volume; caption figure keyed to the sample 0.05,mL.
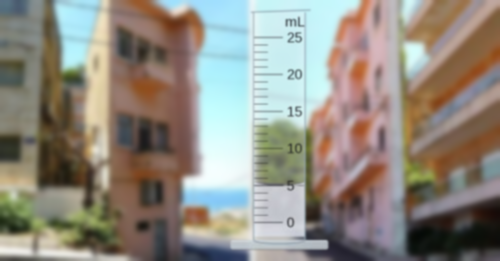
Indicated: 5,mL
